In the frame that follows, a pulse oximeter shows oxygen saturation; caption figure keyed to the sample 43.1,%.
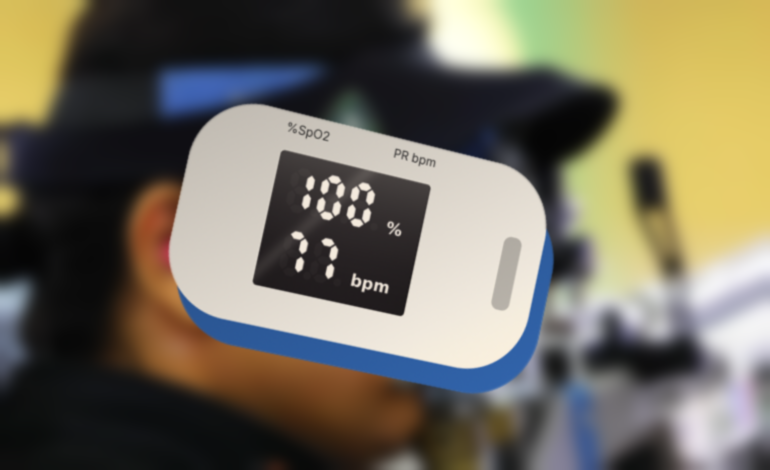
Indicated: 100,%
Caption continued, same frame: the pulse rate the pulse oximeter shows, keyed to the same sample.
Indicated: 77,bpm
